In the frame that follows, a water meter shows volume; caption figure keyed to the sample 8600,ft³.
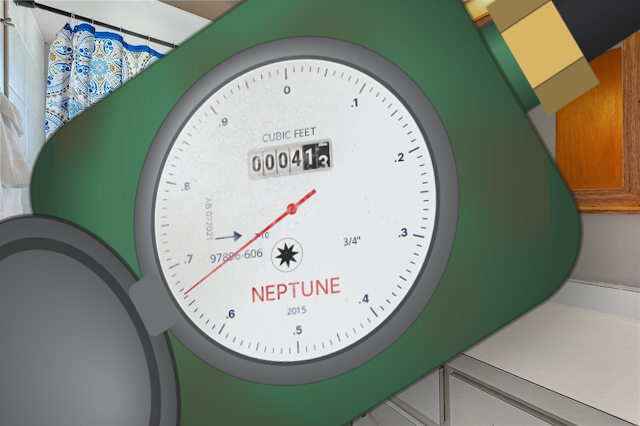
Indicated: 412.66,ft³
